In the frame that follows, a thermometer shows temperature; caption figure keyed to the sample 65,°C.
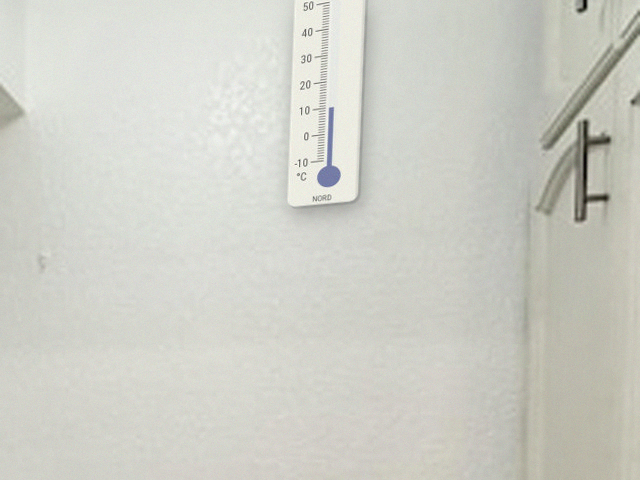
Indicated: 10,°C
